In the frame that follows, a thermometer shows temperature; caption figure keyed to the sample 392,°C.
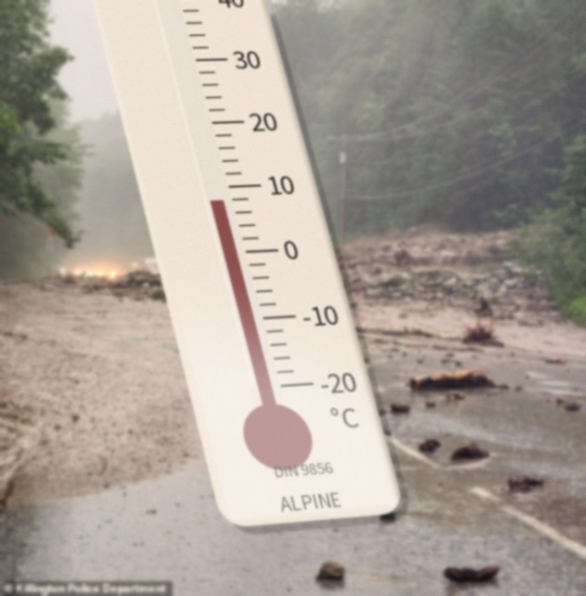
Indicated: 8,°C
